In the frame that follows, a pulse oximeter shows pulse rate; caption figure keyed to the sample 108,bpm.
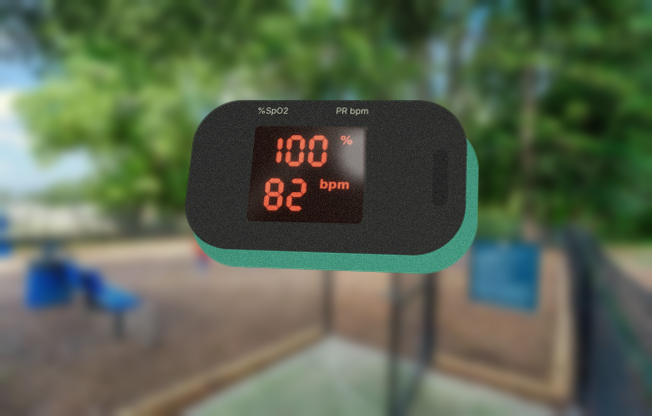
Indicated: 82,bpm
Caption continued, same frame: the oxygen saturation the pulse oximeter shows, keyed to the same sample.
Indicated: 100,%
